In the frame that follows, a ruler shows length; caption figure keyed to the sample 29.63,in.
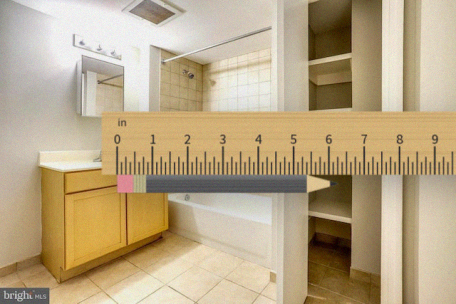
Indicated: 6.25,in
